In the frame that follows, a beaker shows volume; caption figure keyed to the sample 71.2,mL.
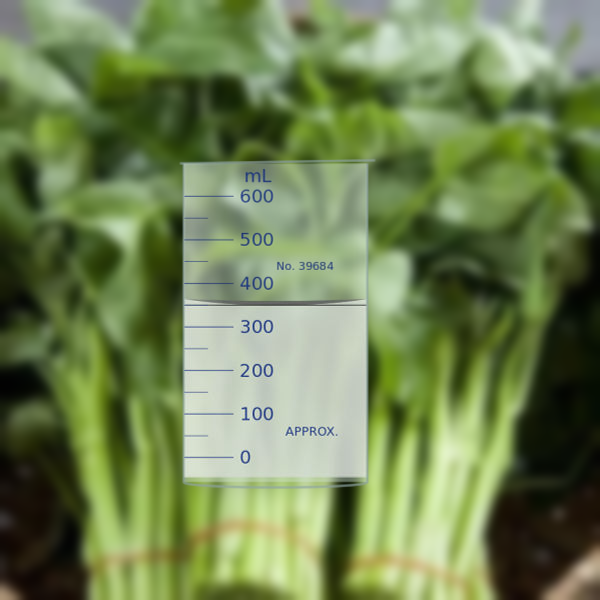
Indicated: 350,mL
